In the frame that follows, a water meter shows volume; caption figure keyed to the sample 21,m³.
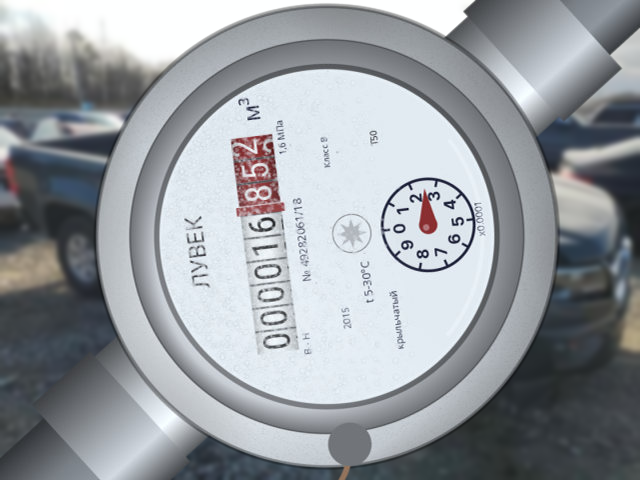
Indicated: 16.8522,m³
